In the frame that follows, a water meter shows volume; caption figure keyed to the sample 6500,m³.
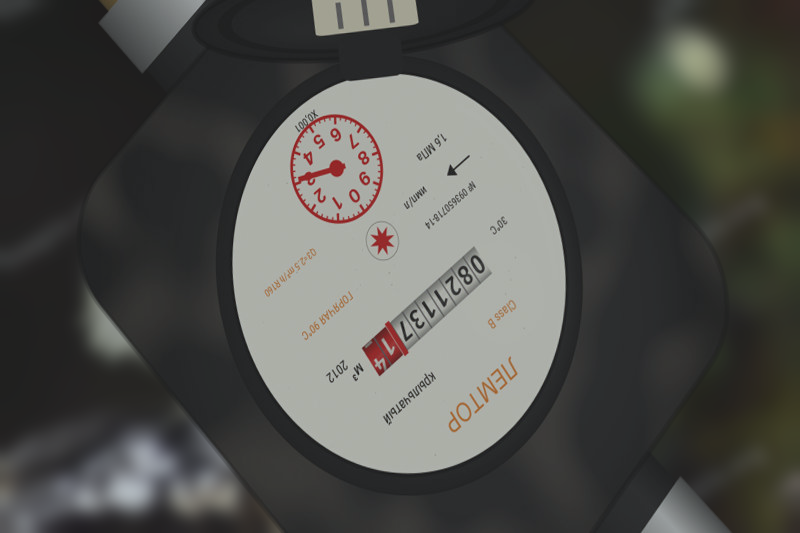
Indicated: 821137.143,m³
